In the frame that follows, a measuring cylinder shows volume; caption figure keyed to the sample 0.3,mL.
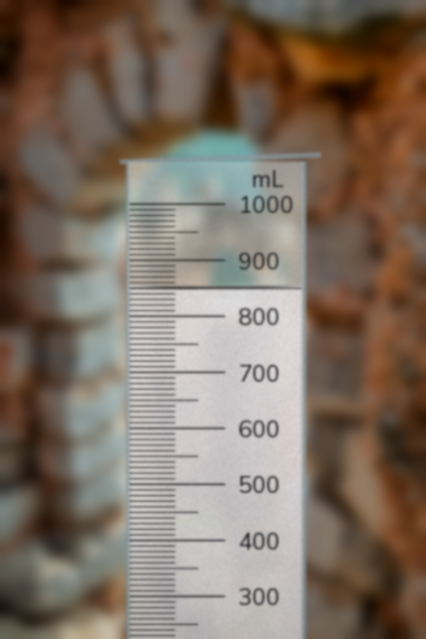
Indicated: 850,mL
